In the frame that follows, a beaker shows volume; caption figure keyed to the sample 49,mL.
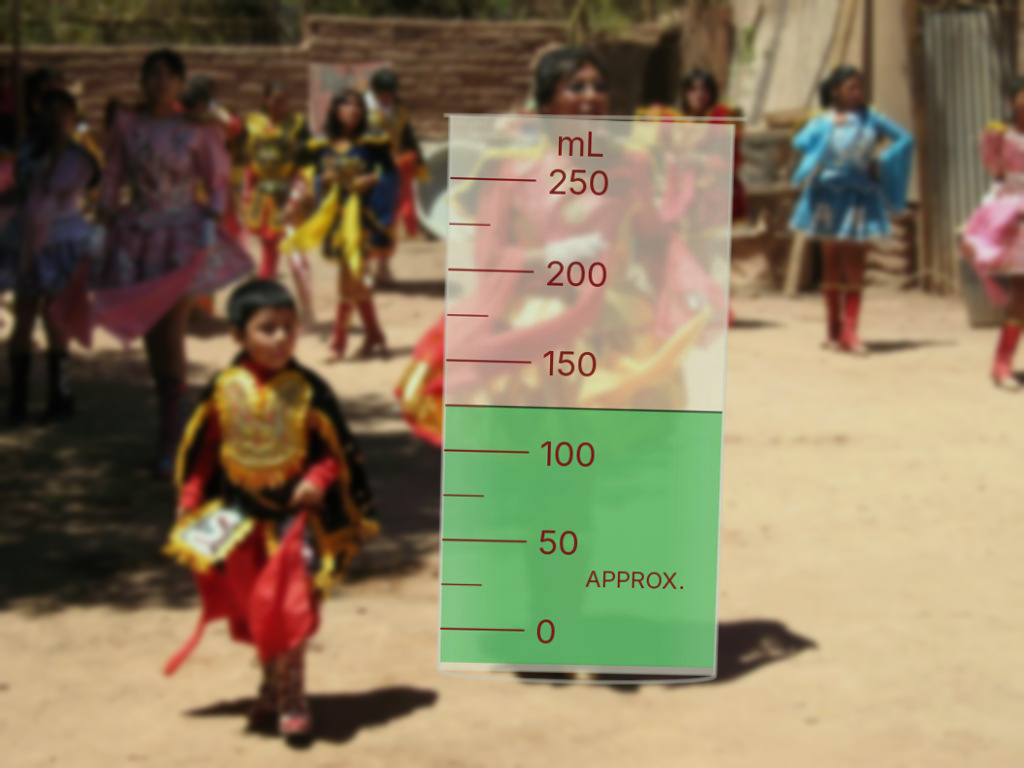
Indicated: 125,mL
